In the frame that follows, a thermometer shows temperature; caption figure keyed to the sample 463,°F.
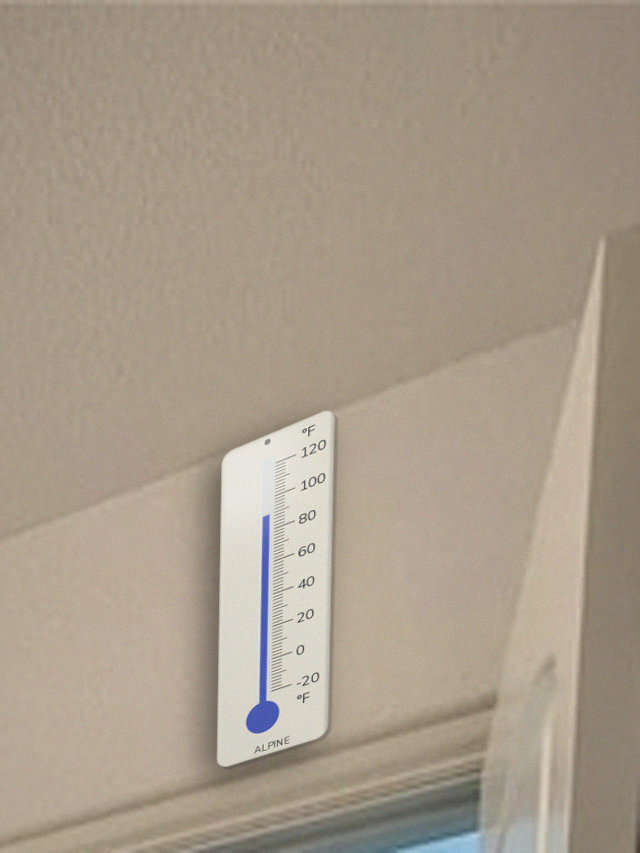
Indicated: 90,°F
